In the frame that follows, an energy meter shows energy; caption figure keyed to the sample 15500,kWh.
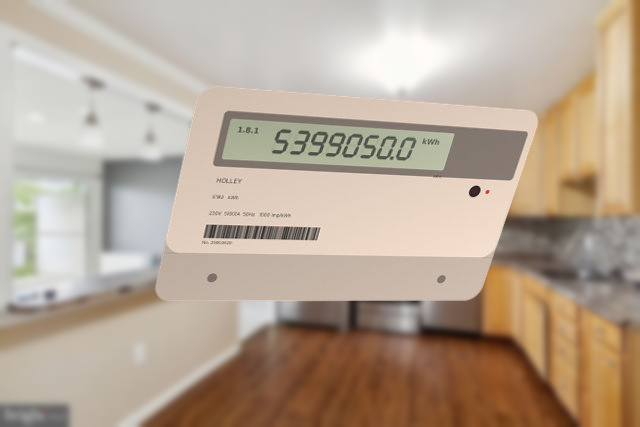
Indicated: 5399050.0,kWh
